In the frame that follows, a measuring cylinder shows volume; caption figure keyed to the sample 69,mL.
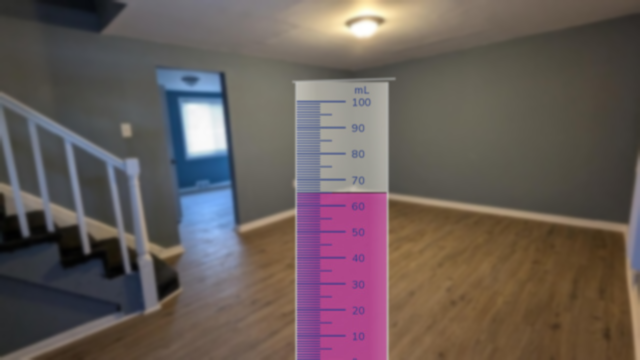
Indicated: 65,mL
